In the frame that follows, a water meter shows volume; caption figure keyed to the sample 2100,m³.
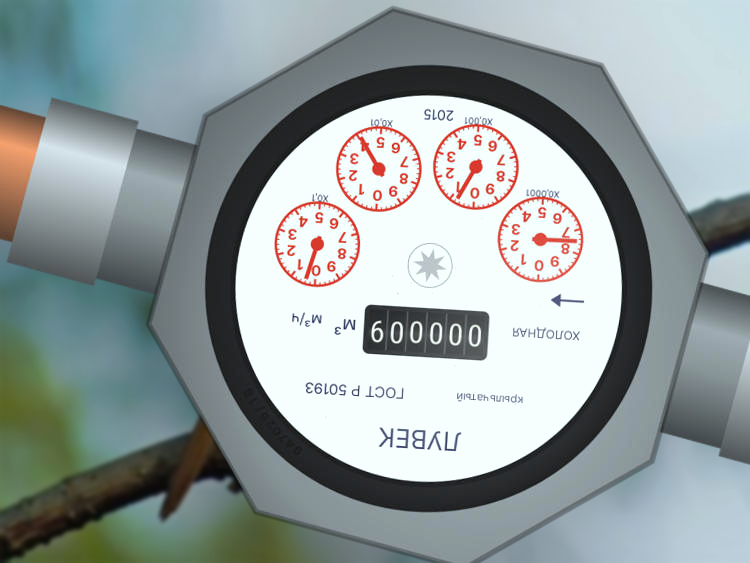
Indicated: 9.0407,m³
